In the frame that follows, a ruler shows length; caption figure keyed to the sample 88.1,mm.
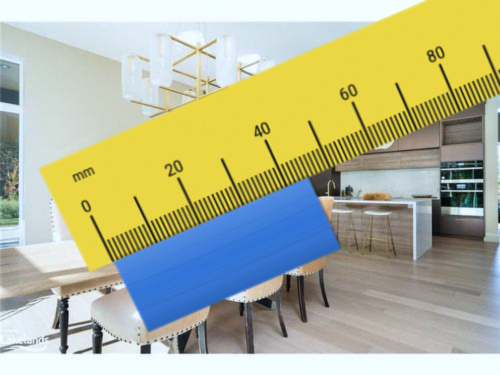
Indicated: 45,mm
